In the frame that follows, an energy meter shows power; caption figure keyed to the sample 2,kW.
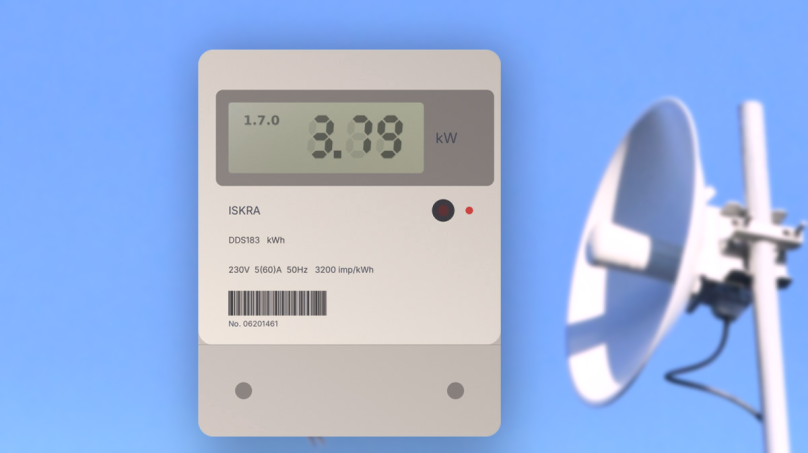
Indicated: 3.79,kW
